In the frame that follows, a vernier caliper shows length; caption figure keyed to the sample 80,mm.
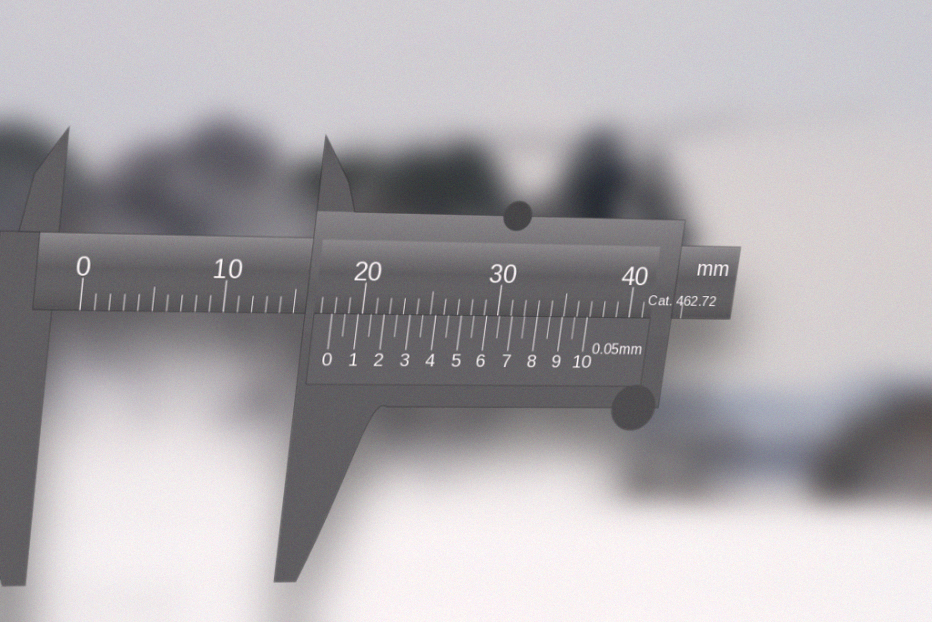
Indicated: 17.8,mm
